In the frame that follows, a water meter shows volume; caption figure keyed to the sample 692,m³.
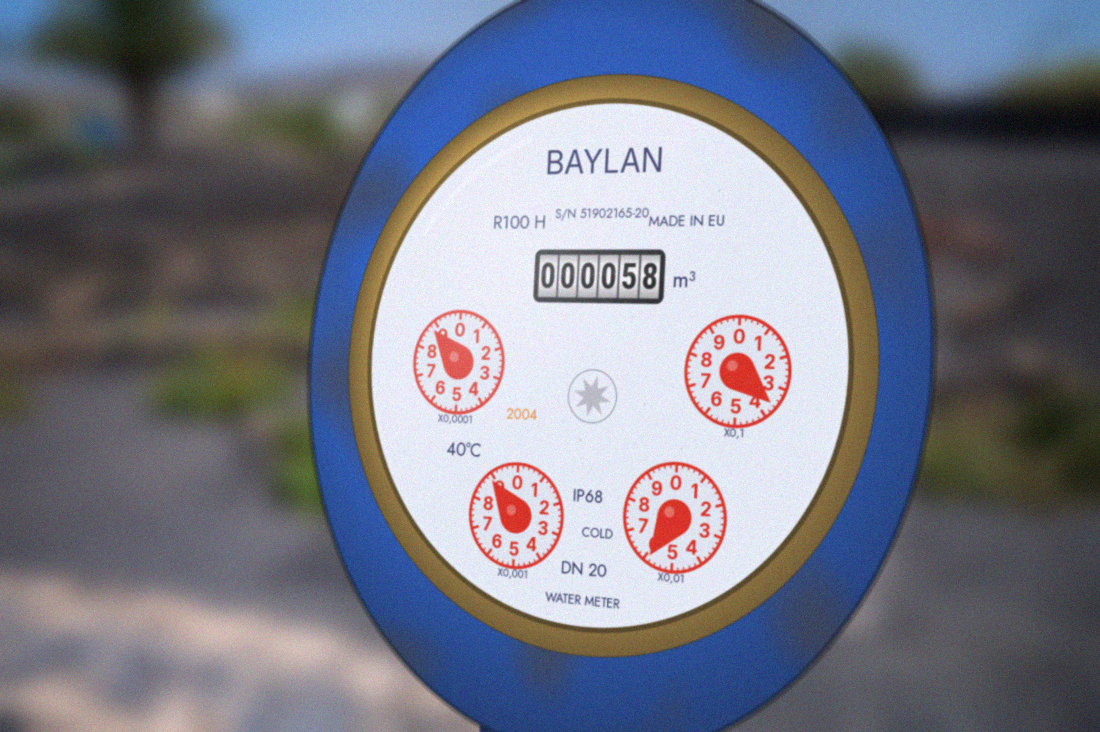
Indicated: 58.3588,m³
